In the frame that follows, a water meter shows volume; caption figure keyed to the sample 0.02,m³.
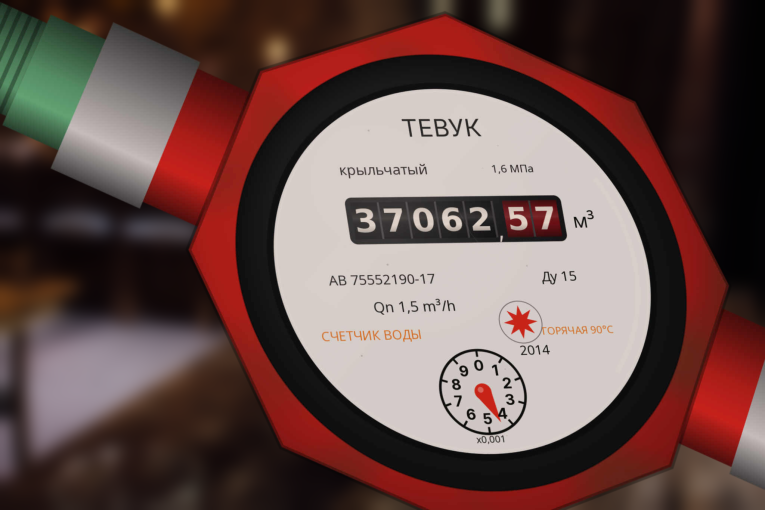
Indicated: 37062.574,m³
